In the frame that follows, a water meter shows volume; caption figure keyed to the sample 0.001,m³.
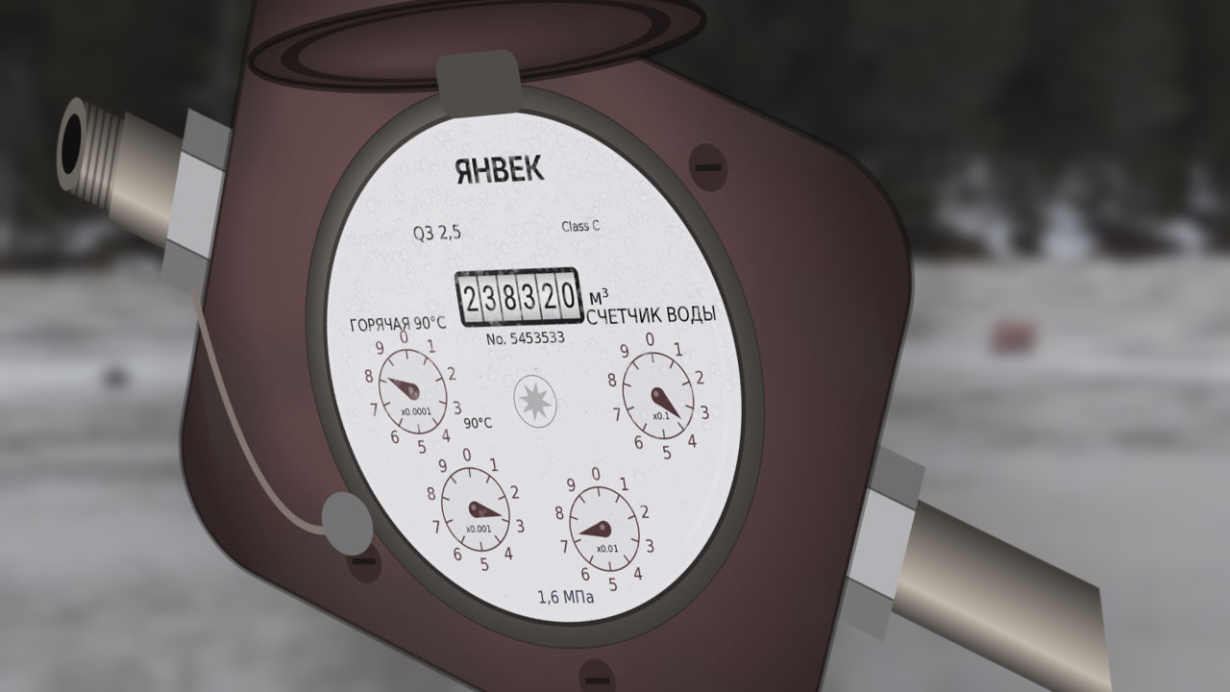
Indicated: 238320.3728,m³
